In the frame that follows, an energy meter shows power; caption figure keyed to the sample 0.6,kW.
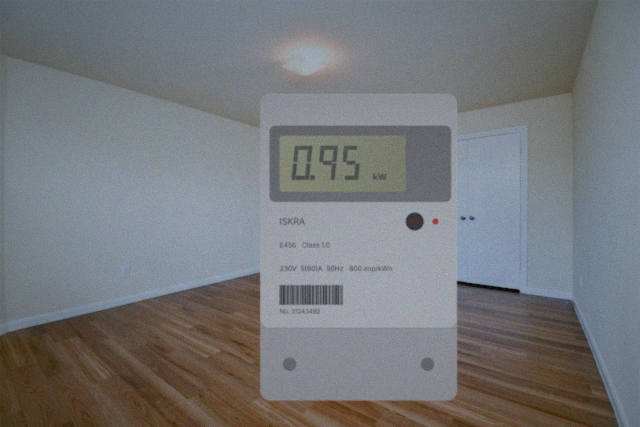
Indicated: 0.95,kW
